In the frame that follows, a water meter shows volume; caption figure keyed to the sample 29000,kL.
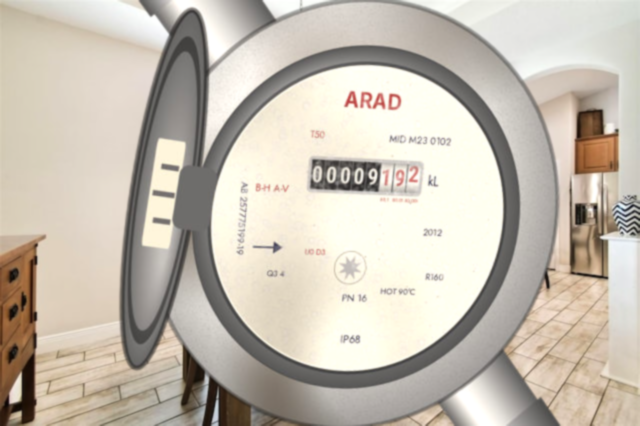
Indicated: 9.192,kL
